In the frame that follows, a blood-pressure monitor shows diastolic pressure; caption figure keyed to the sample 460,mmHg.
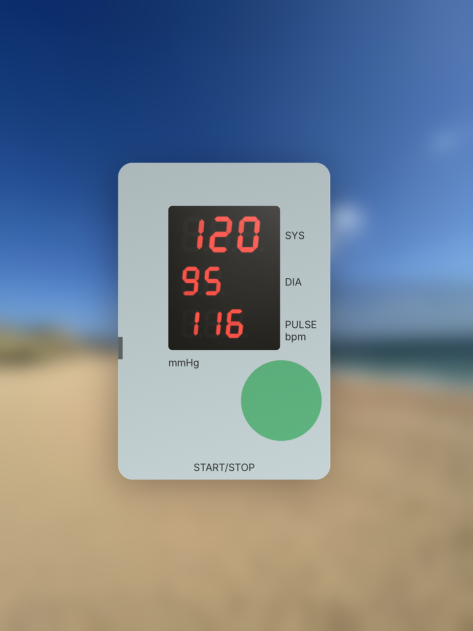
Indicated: 95,mmHg
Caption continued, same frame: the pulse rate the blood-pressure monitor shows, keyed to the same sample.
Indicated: 116,bpm
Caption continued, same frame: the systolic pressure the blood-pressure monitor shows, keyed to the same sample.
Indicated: 120,mmHg
